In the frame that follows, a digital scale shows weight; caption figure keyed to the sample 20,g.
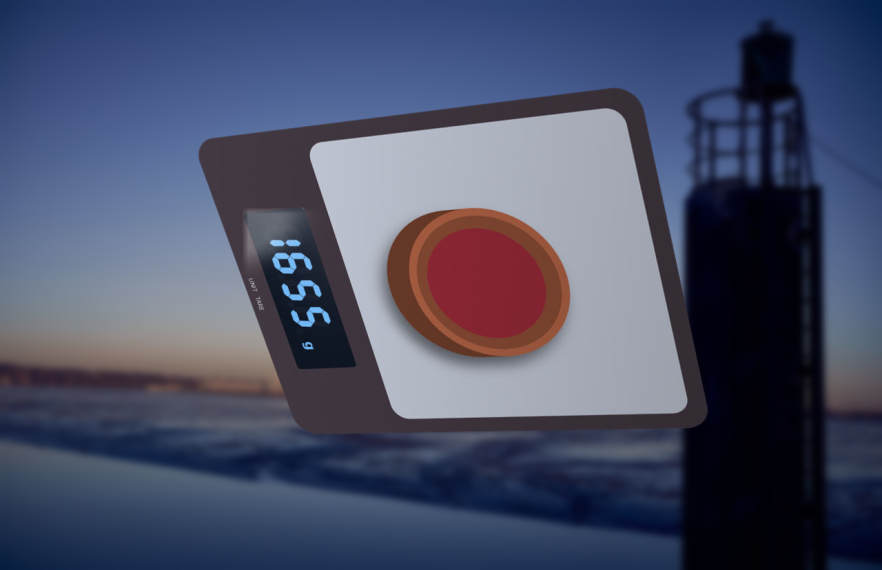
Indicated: 1655,g
